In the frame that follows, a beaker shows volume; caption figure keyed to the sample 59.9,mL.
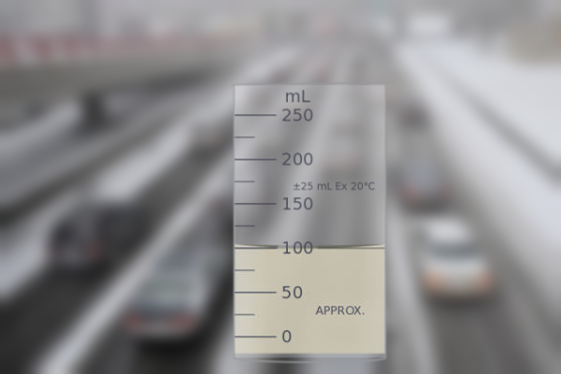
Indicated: 100,mL
